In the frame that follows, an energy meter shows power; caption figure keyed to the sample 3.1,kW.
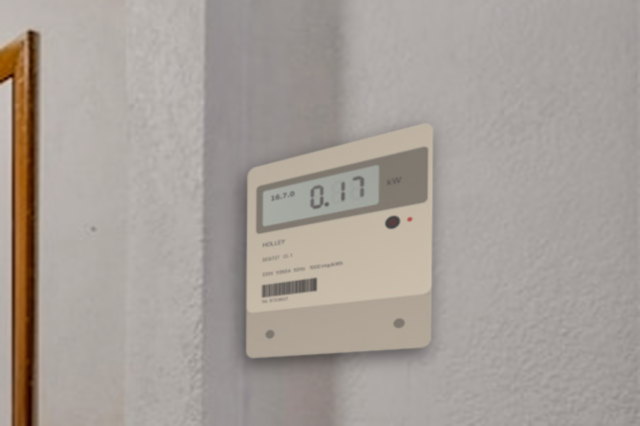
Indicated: 0.17,kW
